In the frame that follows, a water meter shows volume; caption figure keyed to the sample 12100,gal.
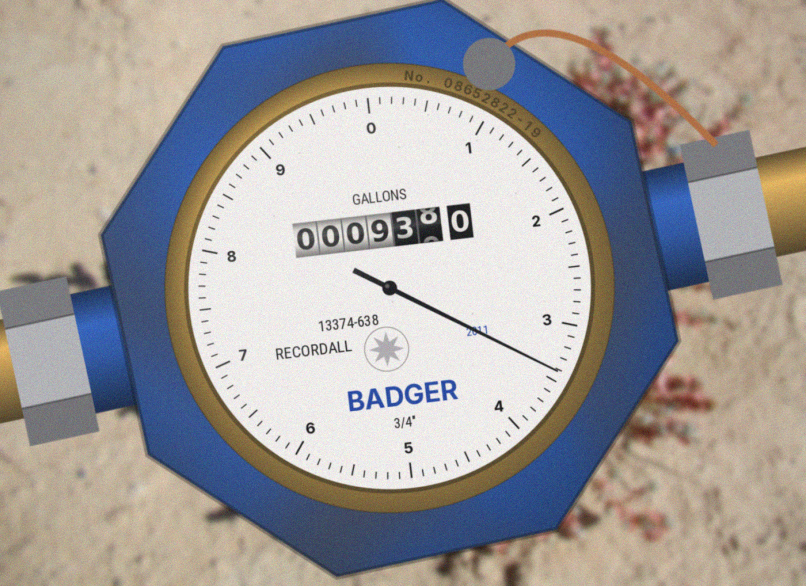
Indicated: 9383.4,gal
